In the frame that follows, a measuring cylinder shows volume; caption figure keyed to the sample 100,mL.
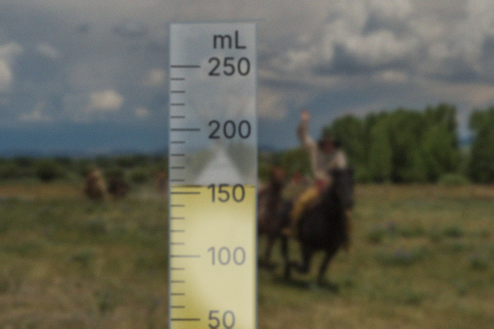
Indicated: 155,mL
